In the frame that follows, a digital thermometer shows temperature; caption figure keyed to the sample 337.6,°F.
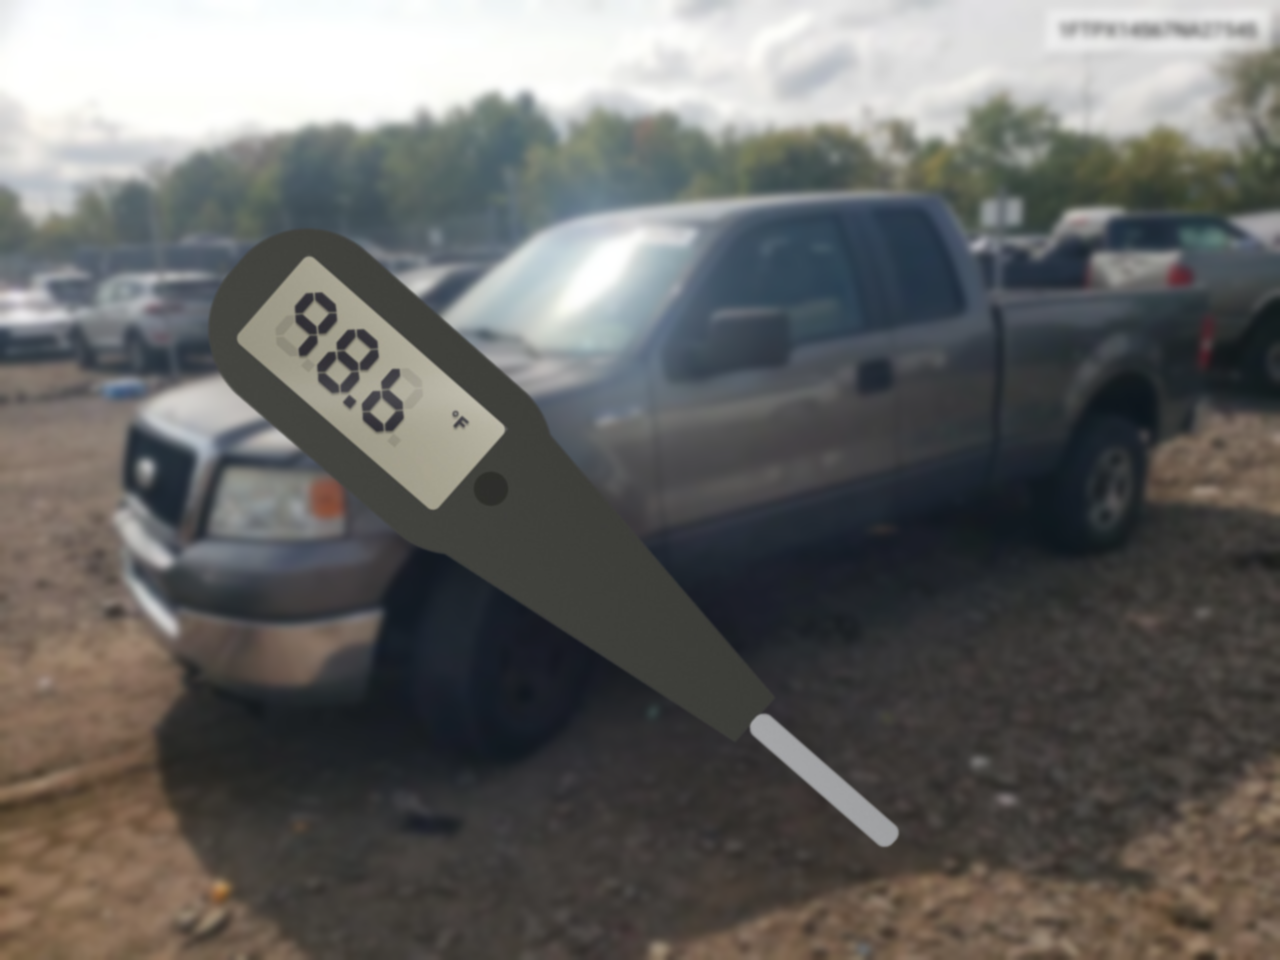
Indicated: 98.6,°F
